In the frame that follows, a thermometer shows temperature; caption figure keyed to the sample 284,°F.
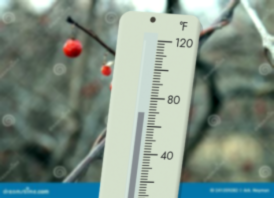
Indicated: 70,°F
